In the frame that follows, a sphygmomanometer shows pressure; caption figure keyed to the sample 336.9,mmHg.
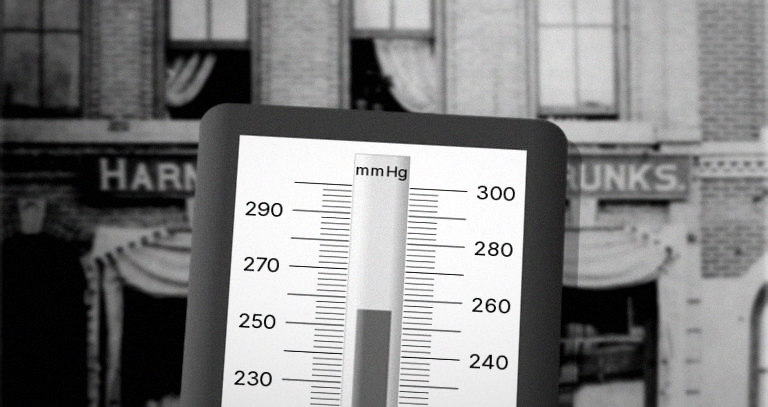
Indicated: 256,mmHg
